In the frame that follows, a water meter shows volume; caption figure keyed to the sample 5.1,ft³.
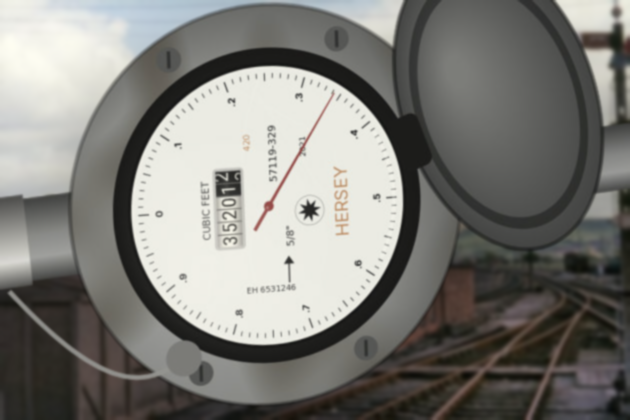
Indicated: 352012.34,ft³
